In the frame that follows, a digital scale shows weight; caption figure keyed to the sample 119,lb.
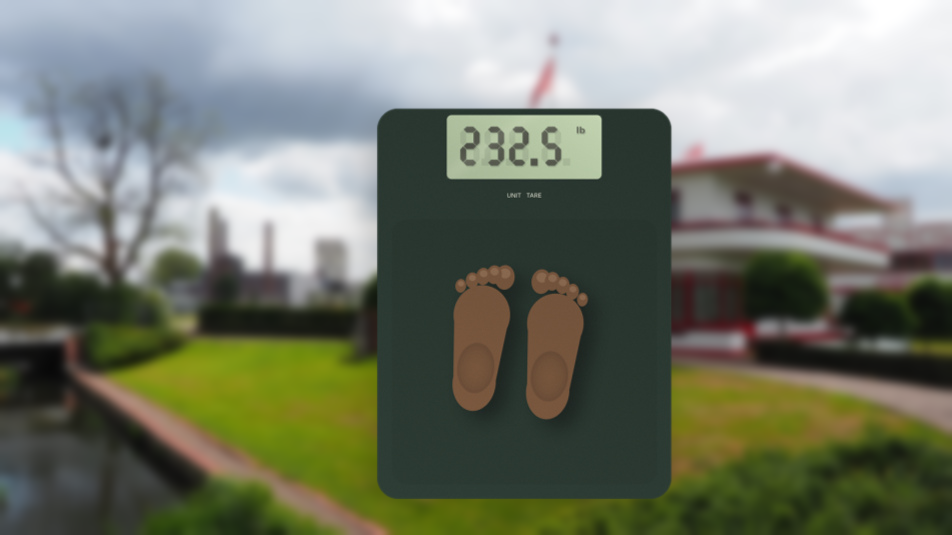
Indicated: 232.5,lb
